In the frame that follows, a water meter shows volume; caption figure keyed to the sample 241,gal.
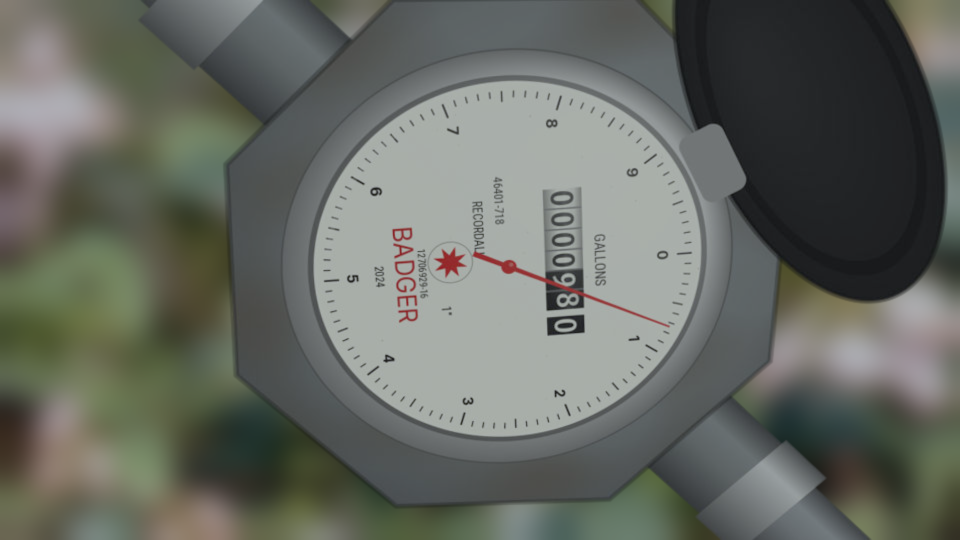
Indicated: 980.7,gal
